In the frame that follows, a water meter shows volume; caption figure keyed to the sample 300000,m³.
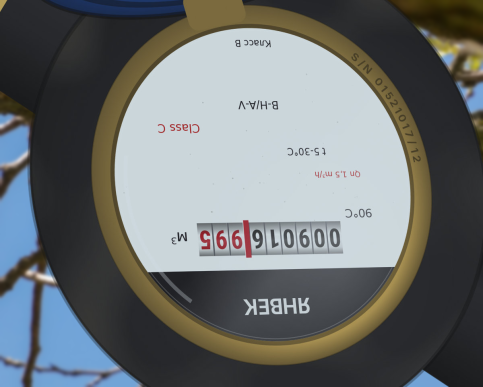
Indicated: 9016.995,m³
